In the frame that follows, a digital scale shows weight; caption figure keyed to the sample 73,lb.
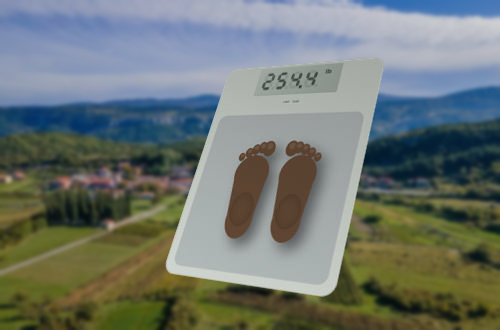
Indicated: 254.4,lb
